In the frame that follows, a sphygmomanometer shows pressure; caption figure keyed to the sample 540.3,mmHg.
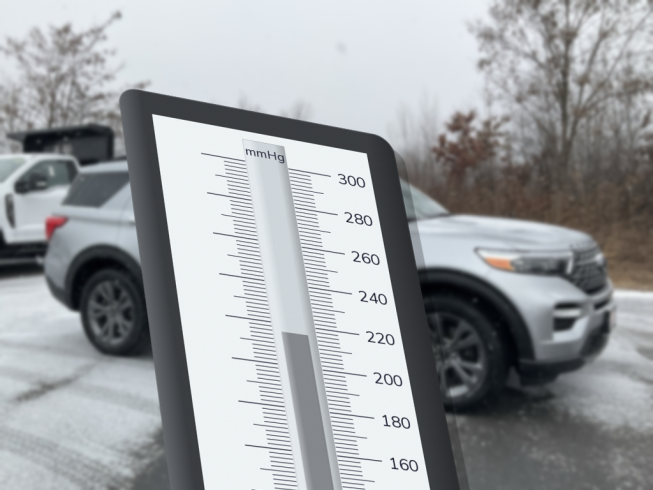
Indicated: 216,mmHg
